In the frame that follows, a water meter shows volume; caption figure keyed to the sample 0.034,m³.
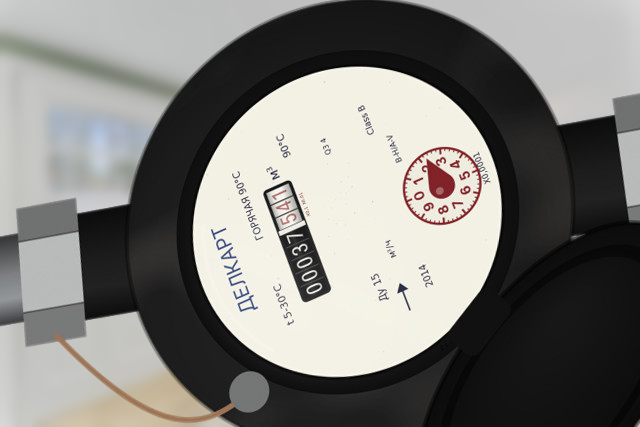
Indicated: 37.5412,m³
